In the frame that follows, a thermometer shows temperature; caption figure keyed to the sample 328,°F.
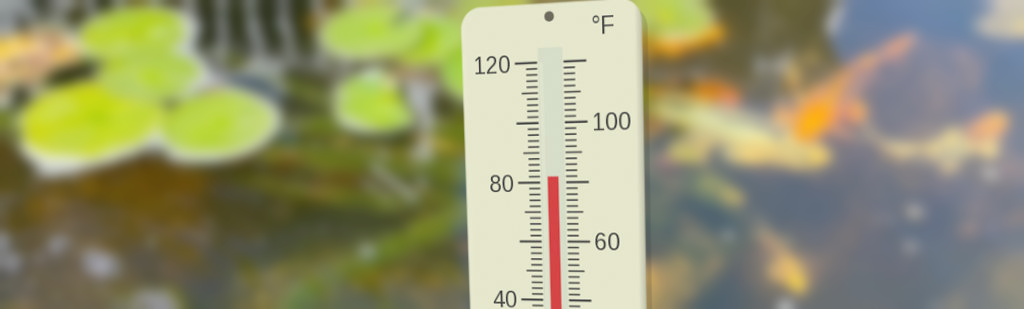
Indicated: 82,°F
